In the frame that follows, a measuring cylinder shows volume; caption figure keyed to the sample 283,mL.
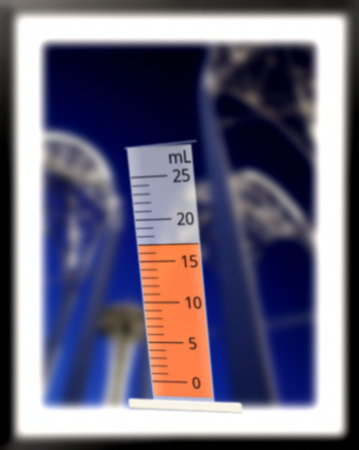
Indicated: 17,mL
